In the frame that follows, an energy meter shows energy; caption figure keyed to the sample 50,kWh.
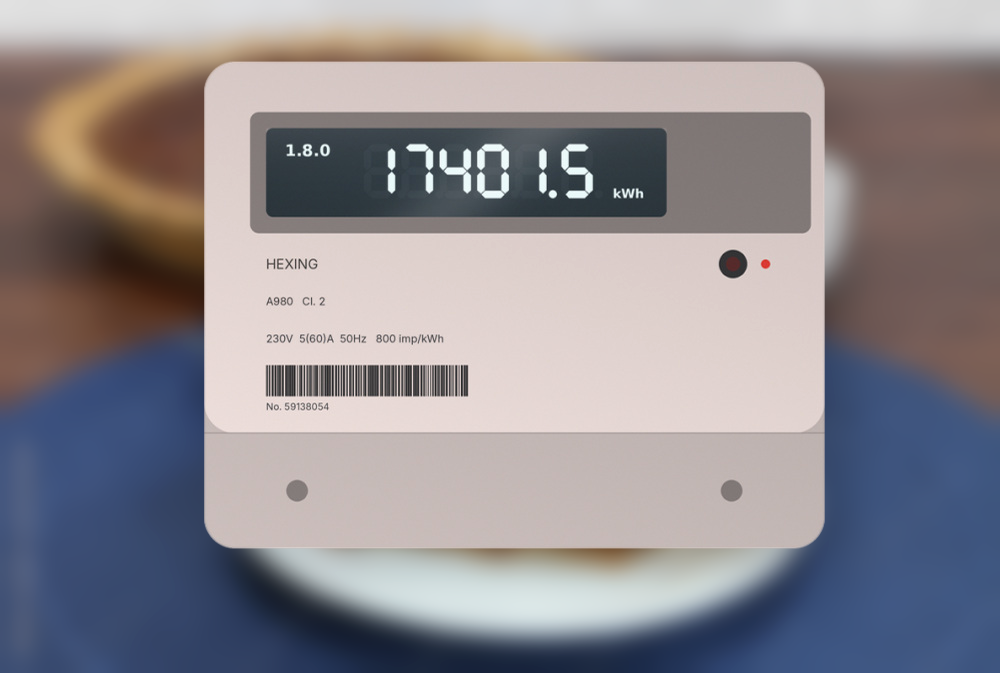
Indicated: 17401.5,kWh
